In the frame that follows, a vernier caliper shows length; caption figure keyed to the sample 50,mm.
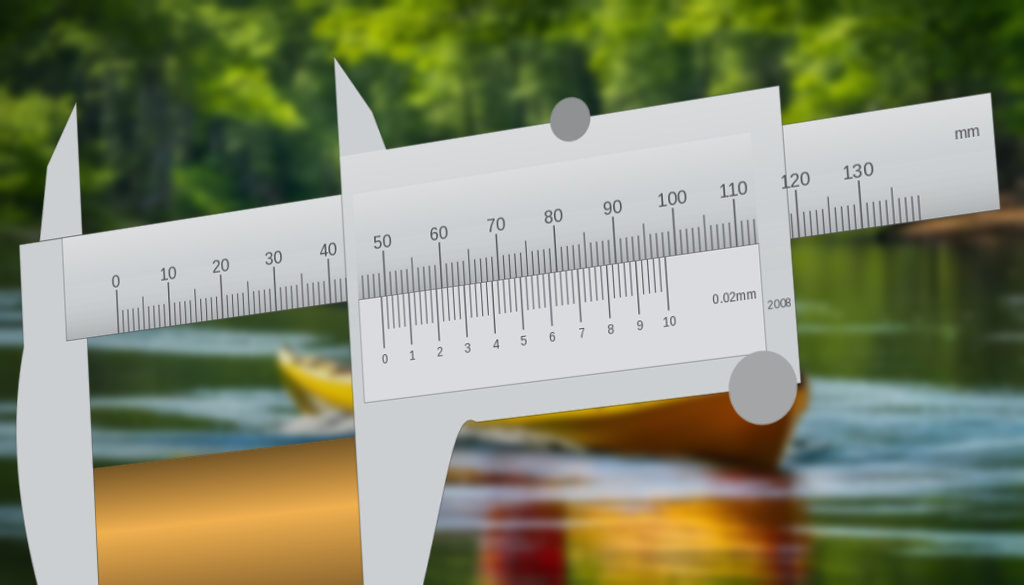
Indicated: 49.2,mm
